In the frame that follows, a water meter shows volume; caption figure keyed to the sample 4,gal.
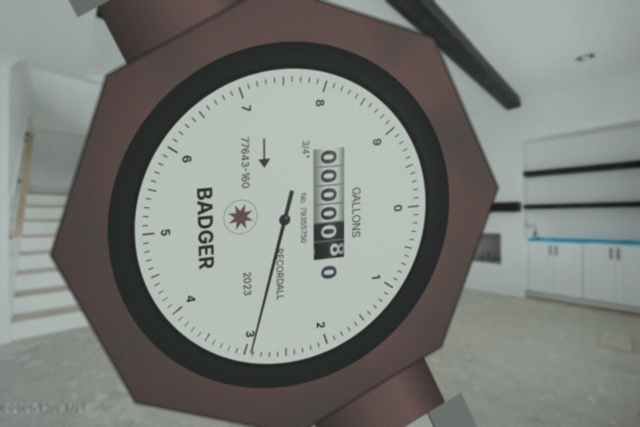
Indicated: 82.9,gal
